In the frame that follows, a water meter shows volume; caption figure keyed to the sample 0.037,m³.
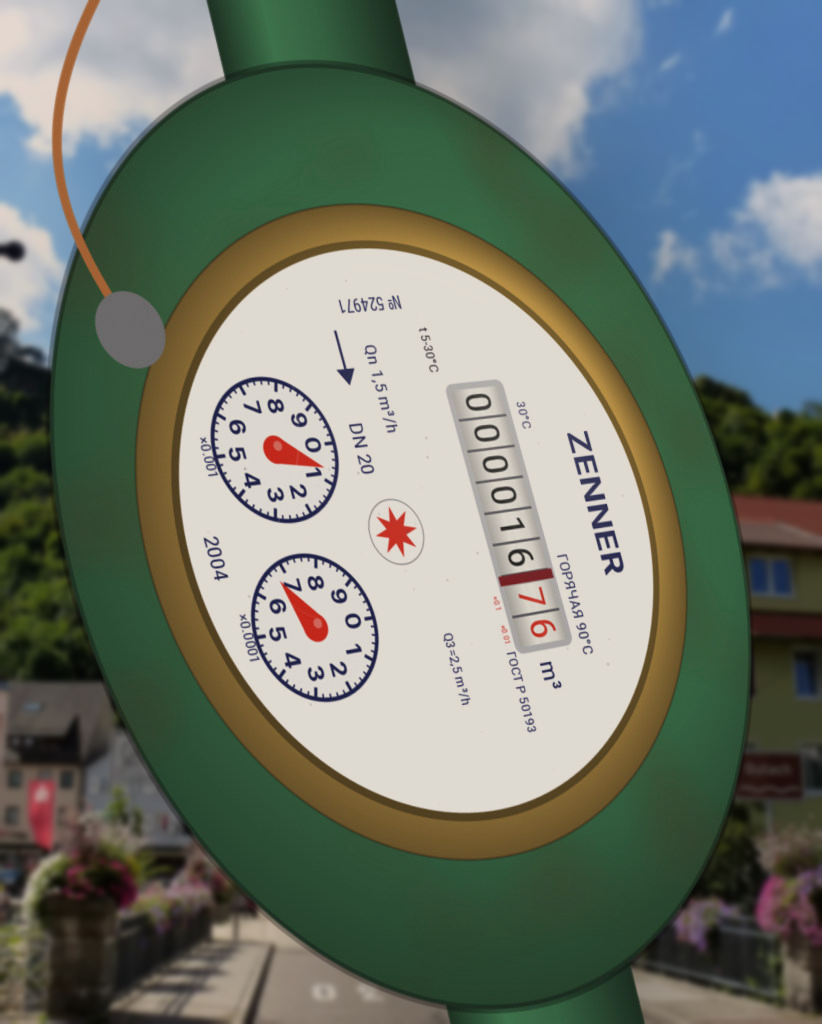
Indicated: 16.7606,m³
